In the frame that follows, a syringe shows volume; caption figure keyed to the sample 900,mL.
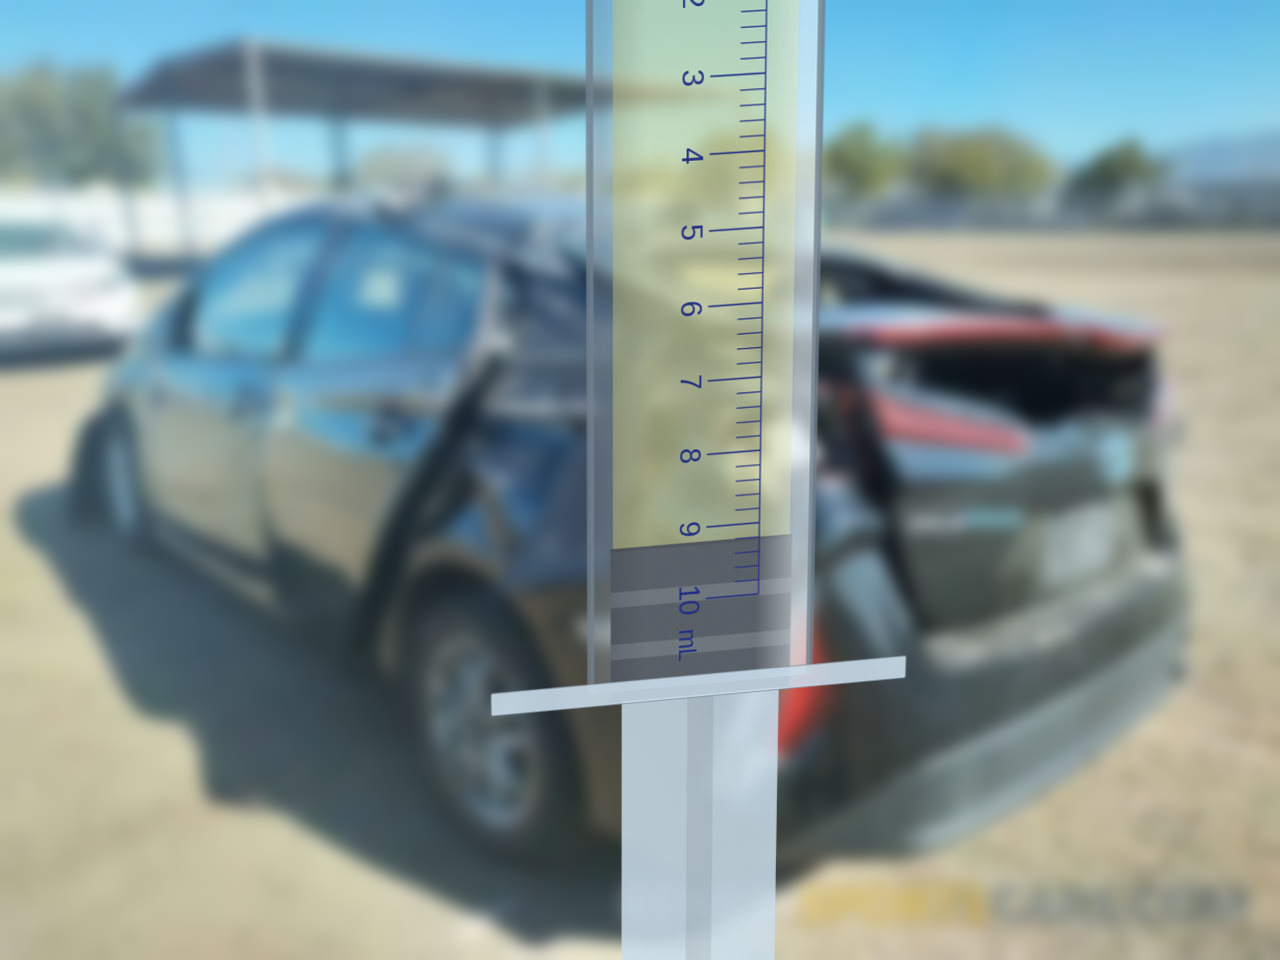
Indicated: 9.2,mL
